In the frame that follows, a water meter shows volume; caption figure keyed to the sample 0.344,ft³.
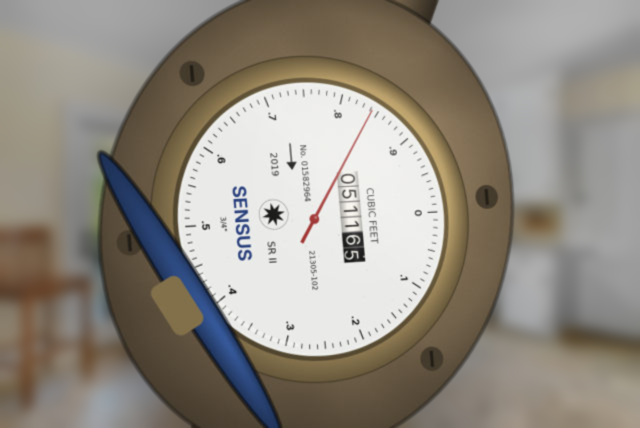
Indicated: 51164.84,ft³
